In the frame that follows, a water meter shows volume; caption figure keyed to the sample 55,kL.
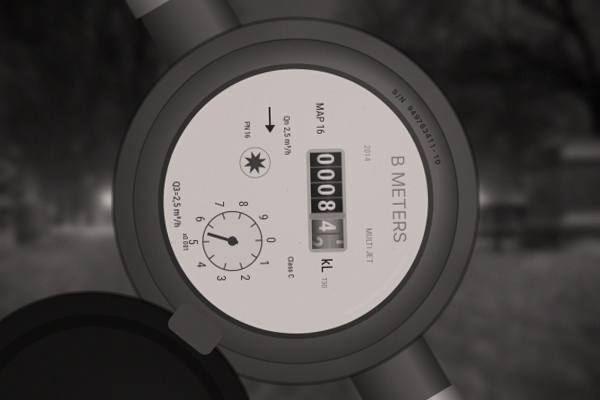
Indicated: 8.415,kL
